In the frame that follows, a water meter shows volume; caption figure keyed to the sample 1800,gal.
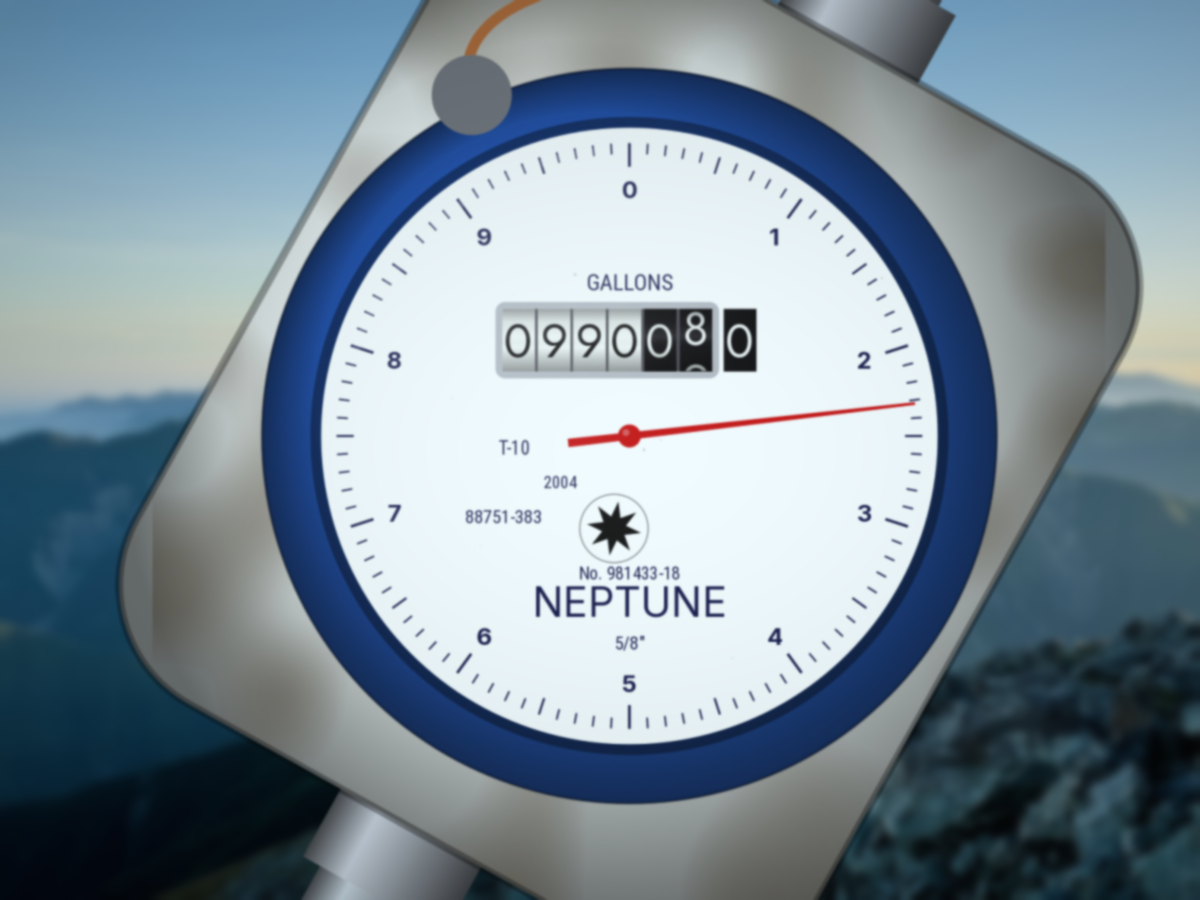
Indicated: 990082.3,gal
